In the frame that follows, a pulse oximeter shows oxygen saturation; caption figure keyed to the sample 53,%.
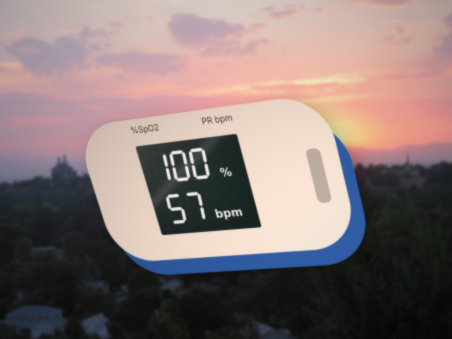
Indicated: 100,%
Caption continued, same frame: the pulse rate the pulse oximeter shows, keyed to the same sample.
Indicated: 57,bpm
